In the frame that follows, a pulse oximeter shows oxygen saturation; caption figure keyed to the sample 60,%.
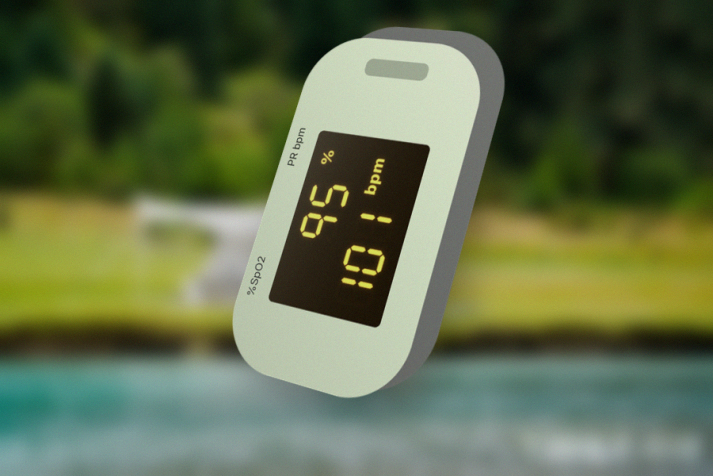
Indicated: 95,%
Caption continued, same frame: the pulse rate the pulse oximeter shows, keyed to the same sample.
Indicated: 101,bpm
